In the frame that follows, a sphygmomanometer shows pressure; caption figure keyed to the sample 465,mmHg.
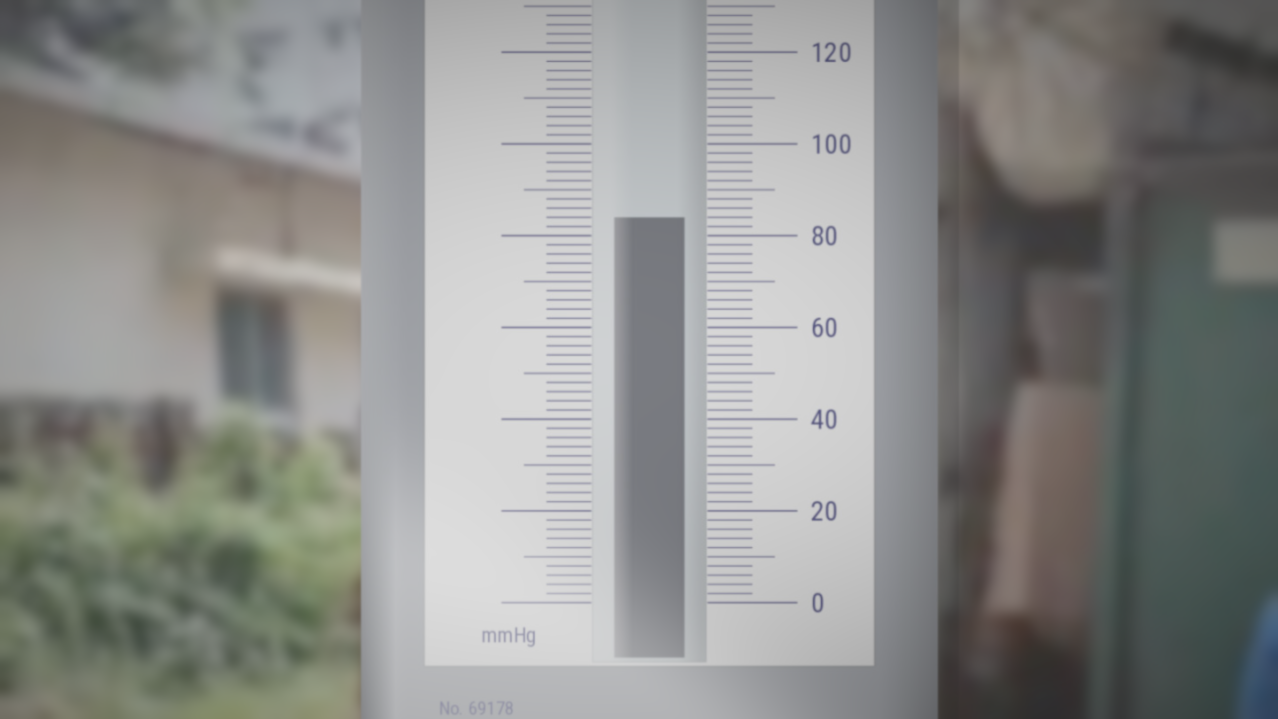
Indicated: 84,mmHg
